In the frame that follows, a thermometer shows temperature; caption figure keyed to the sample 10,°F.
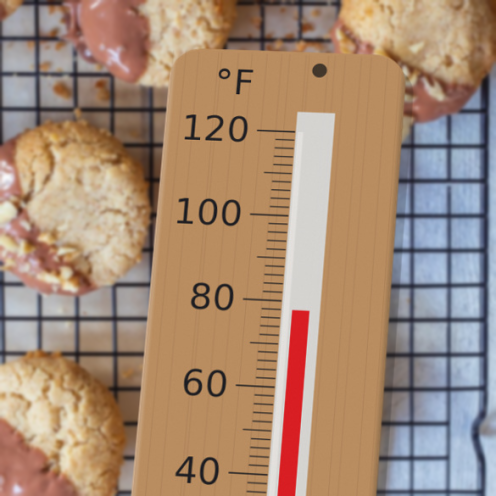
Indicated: 78,°F
